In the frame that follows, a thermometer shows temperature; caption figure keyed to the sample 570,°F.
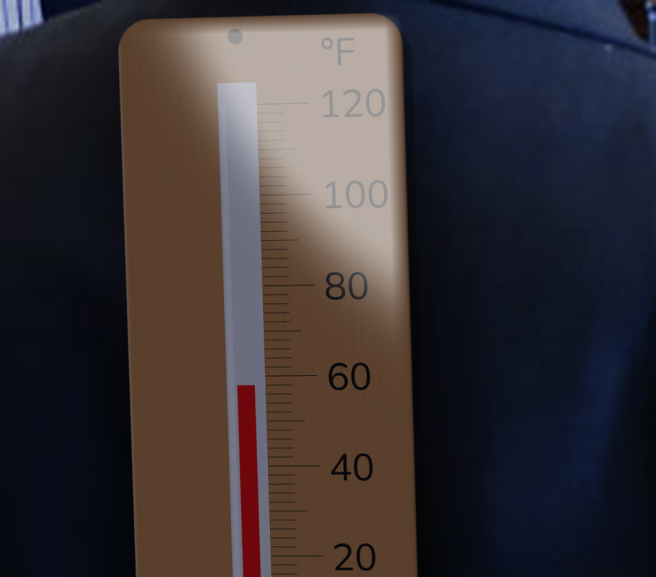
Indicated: 58,°F
